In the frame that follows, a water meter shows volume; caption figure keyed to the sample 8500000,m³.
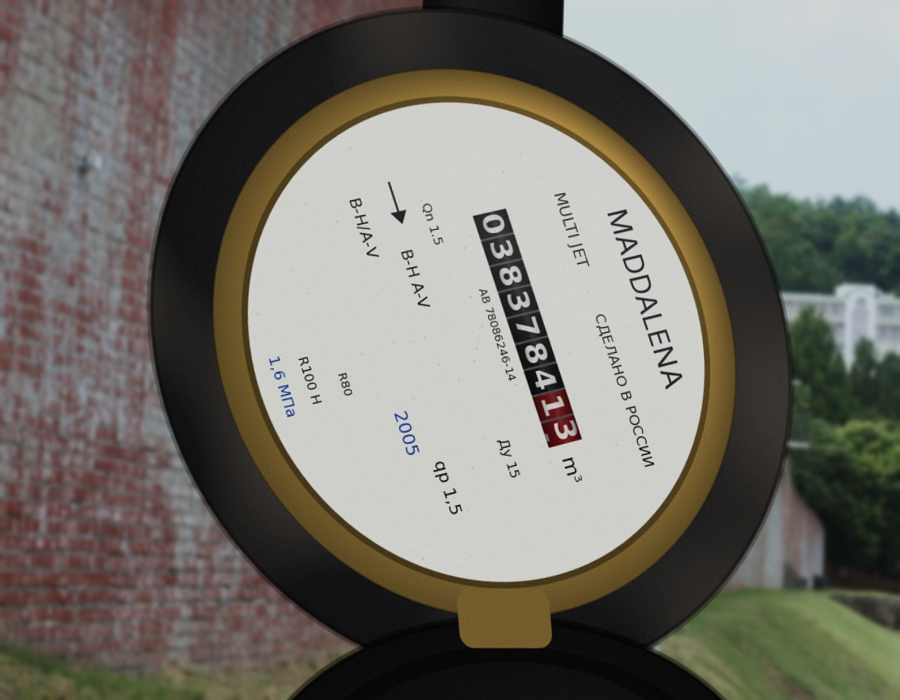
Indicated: 383784.13,m³
